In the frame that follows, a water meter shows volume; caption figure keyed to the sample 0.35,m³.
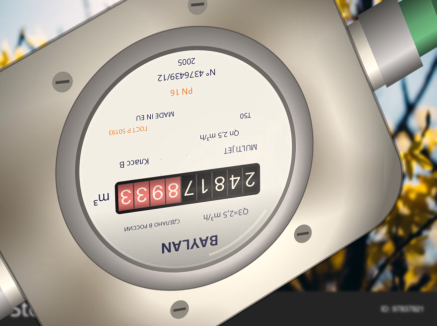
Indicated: 24817.8933,m³
